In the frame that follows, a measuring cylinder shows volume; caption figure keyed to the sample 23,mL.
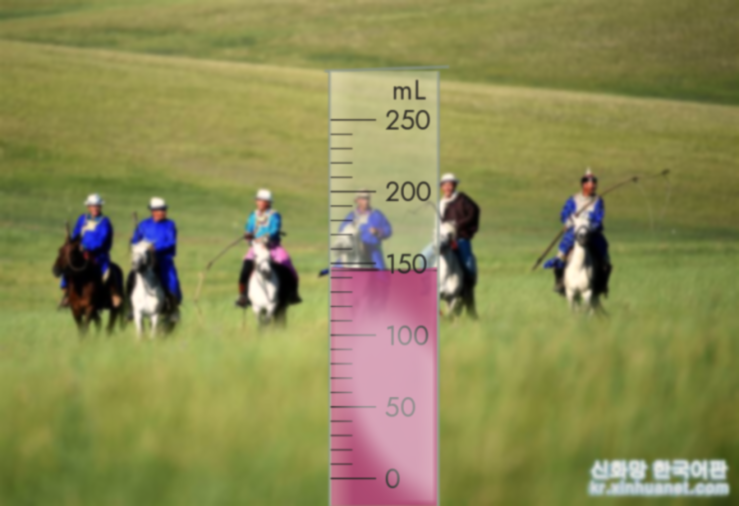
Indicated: 145,mL
